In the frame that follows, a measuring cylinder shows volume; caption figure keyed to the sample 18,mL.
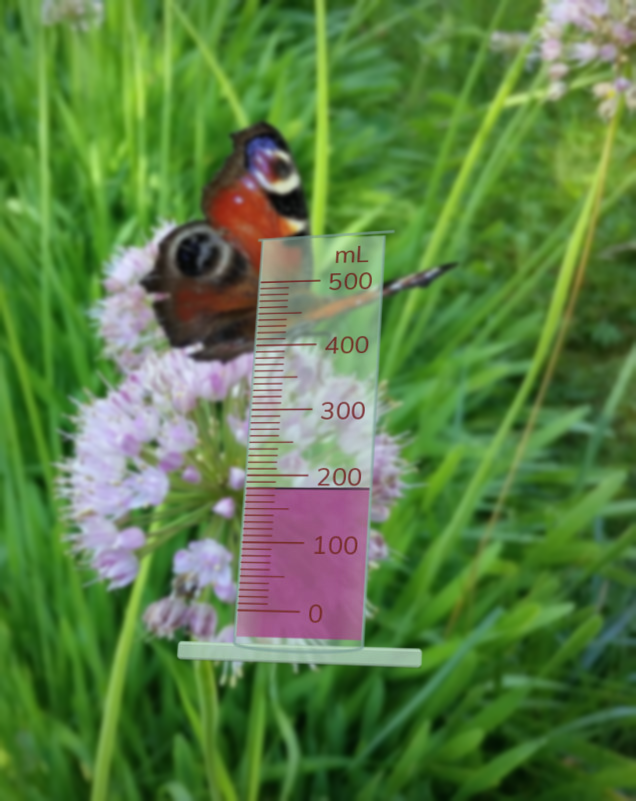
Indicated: 180,mL
